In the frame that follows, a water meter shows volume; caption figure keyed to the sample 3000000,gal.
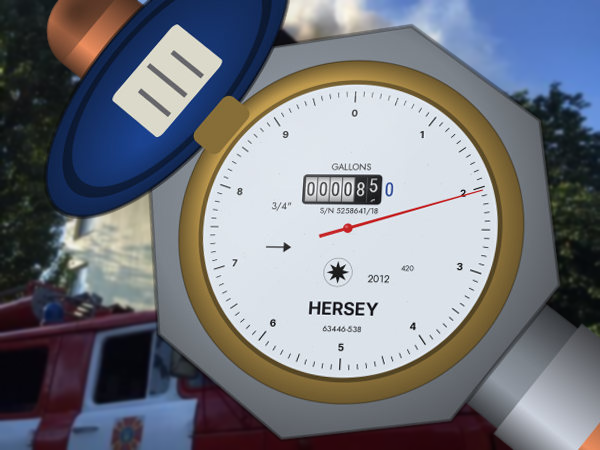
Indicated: 852.0,gal
